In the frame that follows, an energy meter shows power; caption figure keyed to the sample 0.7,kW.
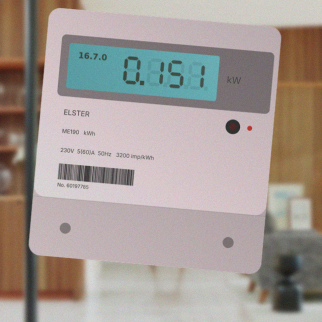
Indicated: 0.151,kW
